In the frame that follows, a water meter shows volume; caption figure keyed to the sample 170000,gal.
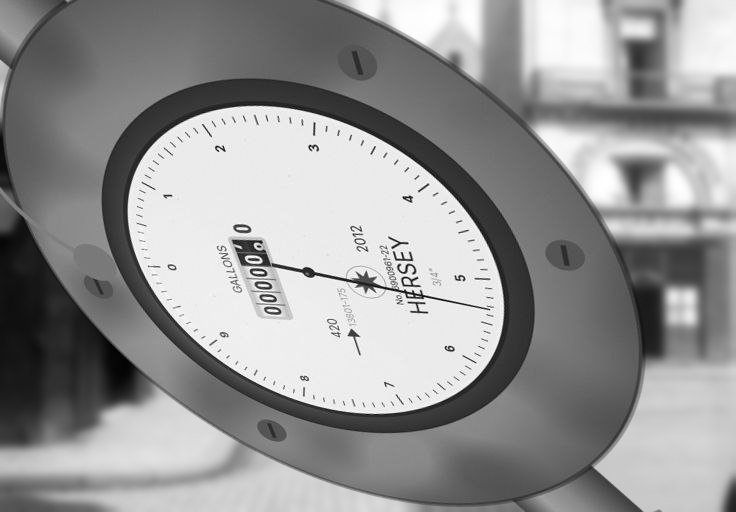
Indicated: 75.3,gal
